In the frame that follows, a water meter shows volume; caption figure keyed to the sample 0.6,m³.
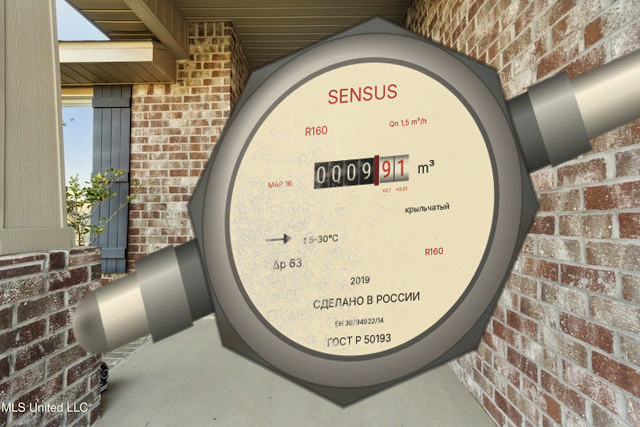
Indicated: 9.91,m³
